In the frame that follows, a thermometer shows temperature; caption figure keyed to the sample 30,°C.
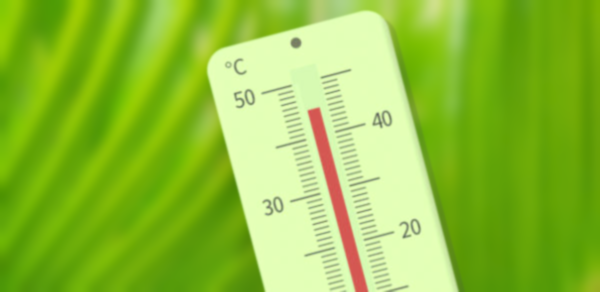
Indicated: 45,°C
